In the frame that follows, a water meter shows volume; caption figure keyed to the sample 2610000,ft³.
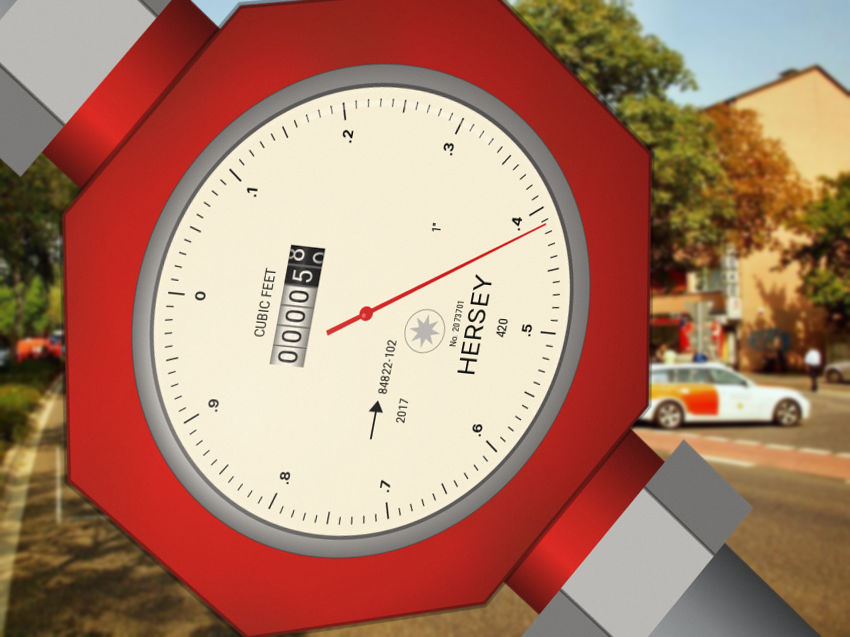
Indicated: 58.41,ft³
